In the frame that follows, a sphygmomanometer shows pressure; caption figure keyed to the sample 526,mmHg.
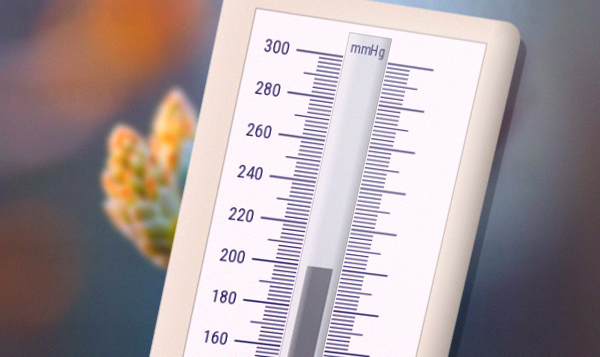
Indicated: 200,mmHg
